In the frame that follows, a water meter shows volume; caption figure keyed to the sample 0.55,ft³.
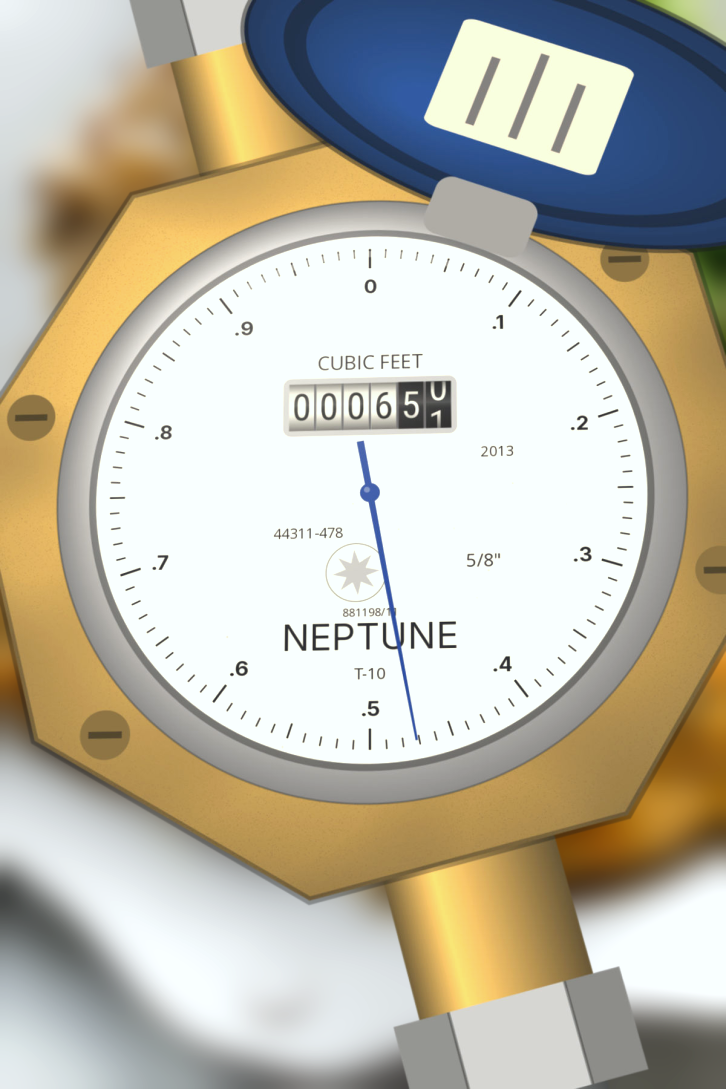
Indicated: 650.47,ft³
